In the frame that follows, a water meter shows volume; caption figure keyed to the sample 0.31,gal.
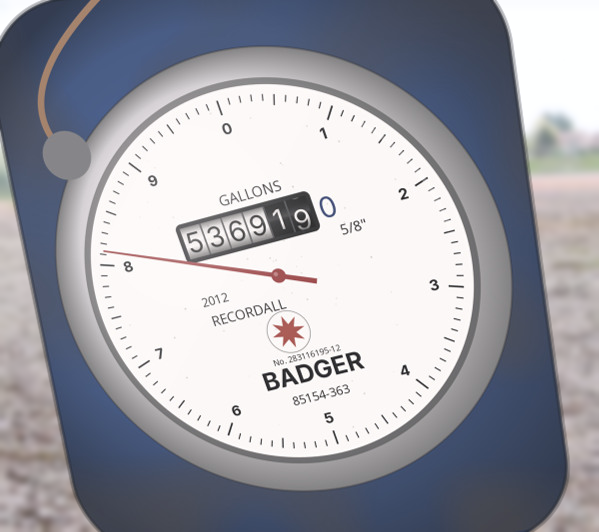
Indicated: 5369188.1,gal
